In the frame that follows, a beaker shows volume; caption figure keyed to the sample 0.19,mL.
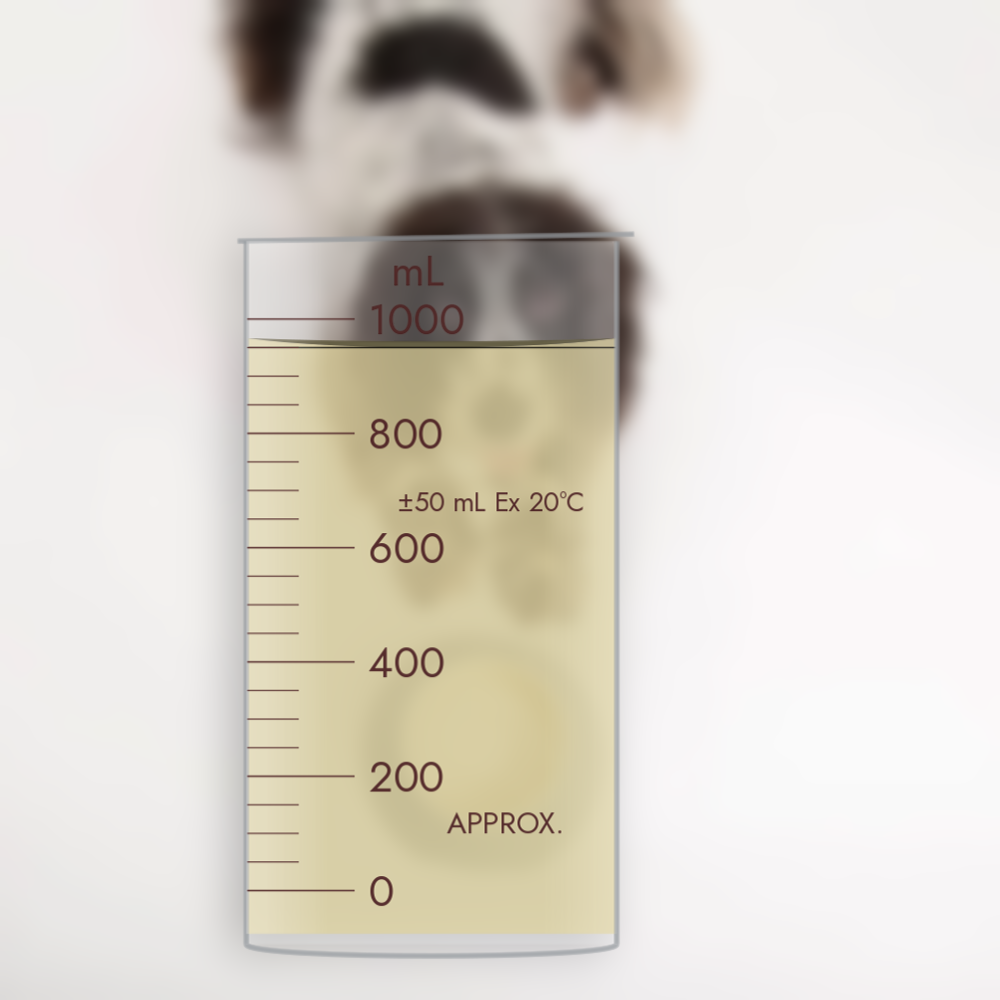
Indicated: 950,mL
